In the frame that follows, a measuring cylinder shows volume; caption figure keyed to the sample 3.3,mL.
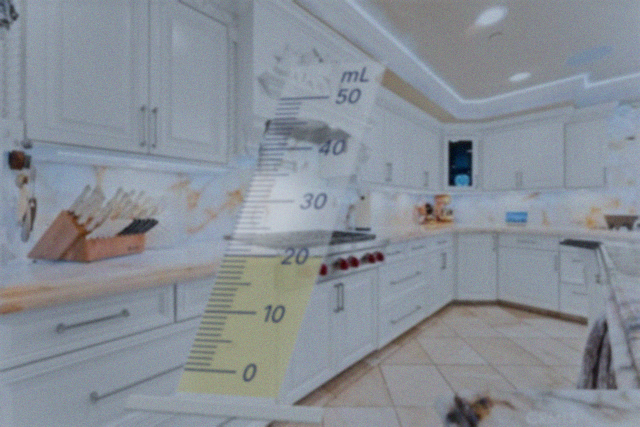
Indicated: 20,mL
